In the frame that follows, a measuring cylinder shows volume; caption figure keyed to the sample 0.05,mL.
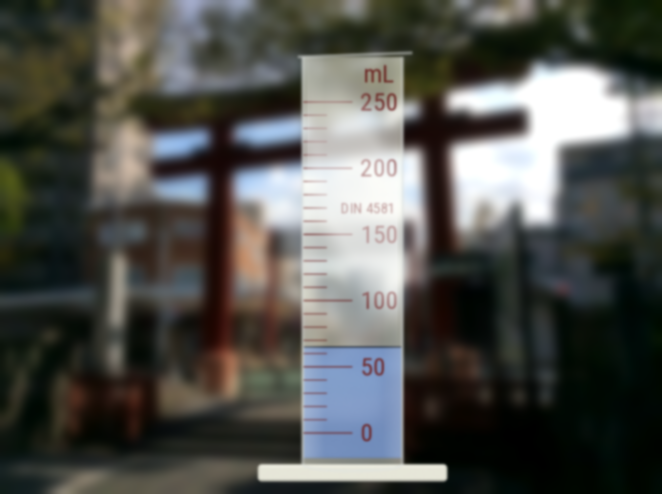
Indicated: 65,mL
